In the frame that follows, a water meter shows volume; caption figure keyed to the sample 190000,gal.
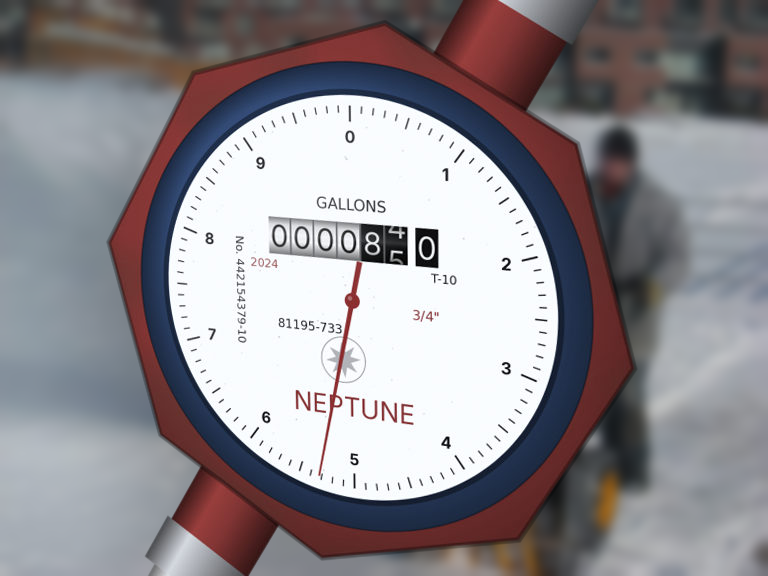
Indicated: 845.3,gal
